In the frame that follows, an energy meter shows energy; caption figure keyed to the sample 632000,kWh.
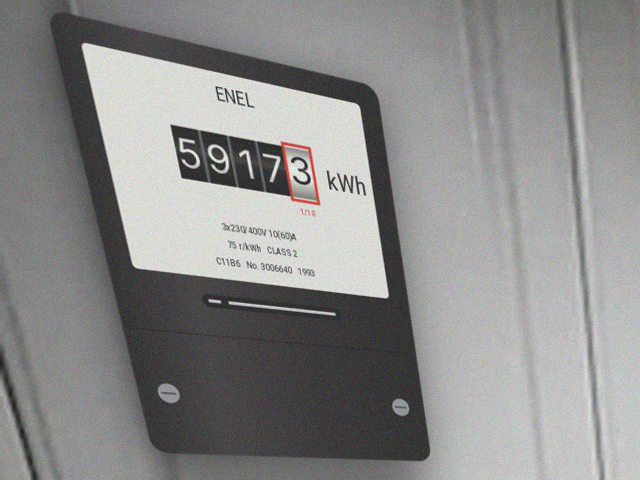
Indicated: 5917.3,kWh
